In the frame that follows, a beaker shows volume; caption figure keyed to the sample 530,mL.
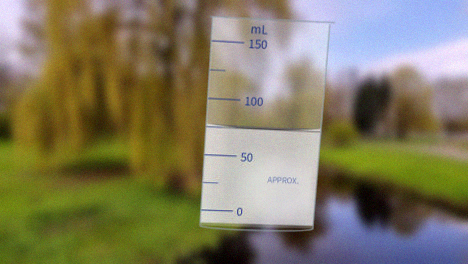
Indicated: 75,mL
